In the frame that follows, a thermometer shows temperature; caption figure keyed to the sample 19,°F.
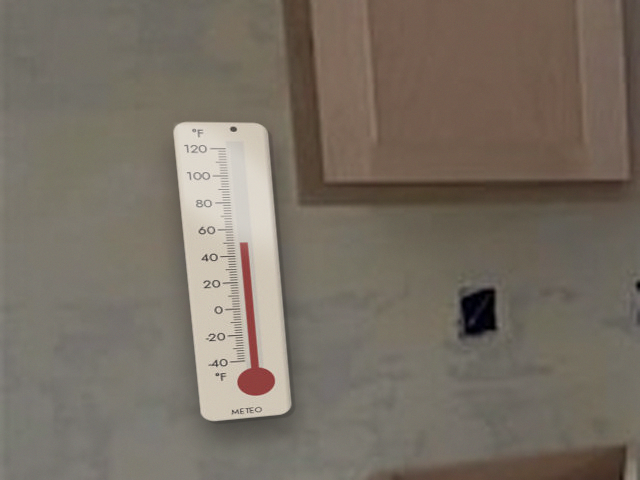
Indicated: 50,°F
